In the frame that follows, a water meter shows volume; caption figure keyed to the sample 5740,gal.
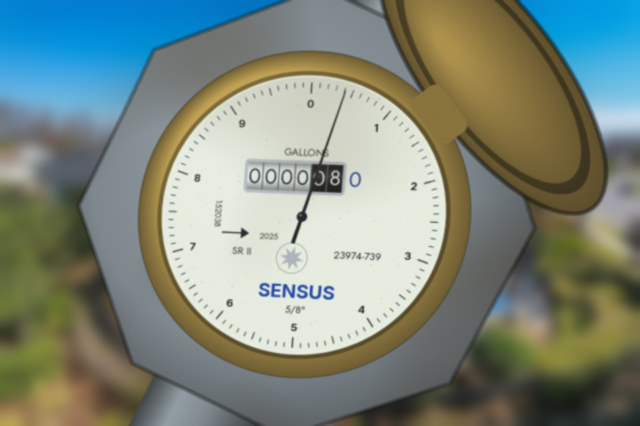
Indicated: 80.4,gal
